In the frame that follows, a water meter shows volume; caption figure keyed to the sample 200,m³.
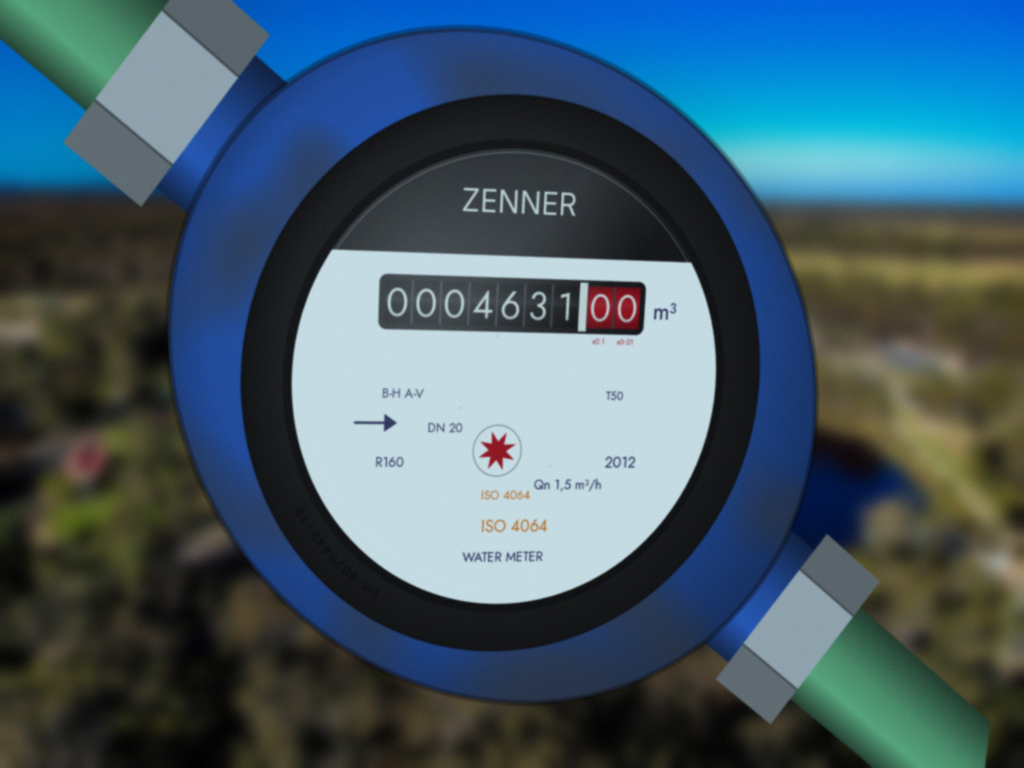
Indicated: 4631.00,m³
